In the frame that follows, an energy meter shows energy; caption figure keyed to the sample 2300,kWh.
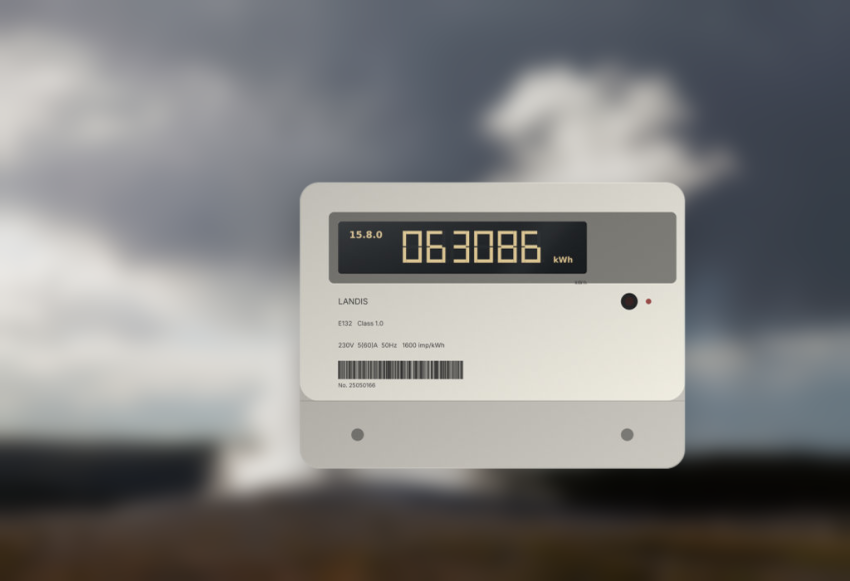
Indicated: 63086,kWh
